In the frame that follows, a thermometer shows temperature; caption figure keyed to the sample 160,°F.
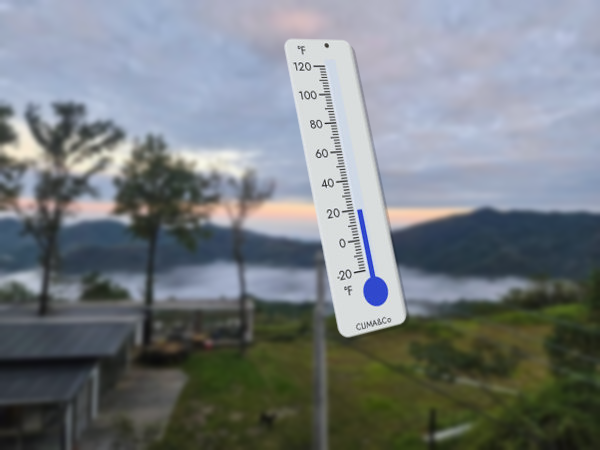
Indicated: 20,°F
